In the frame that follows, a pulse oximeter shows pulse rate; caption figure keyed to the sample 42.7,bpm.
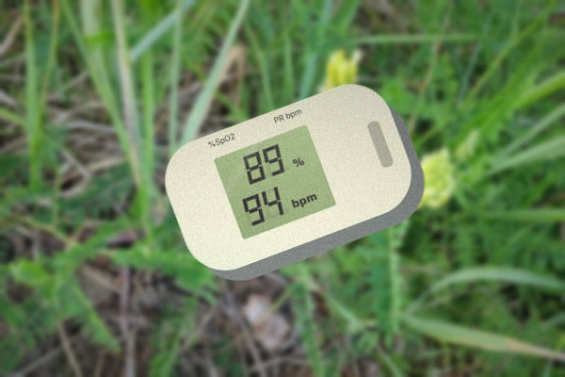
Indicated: 94,bpm
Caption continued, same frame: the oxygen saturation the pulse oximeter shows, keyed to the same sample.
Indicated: 89,%
